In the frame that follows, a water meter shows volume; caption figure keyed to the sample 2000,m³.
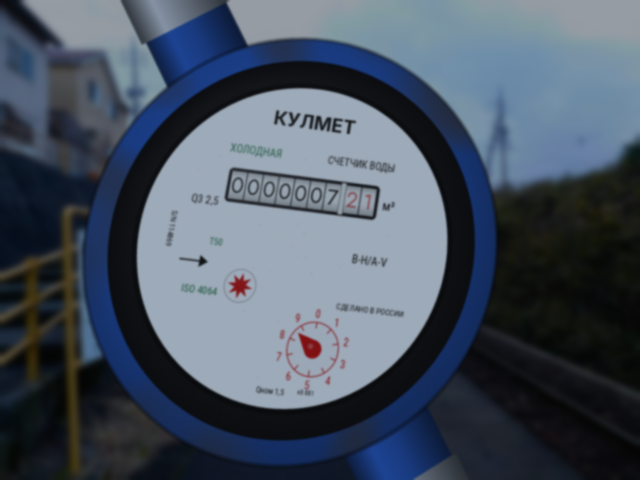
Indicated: 7.218,m³
